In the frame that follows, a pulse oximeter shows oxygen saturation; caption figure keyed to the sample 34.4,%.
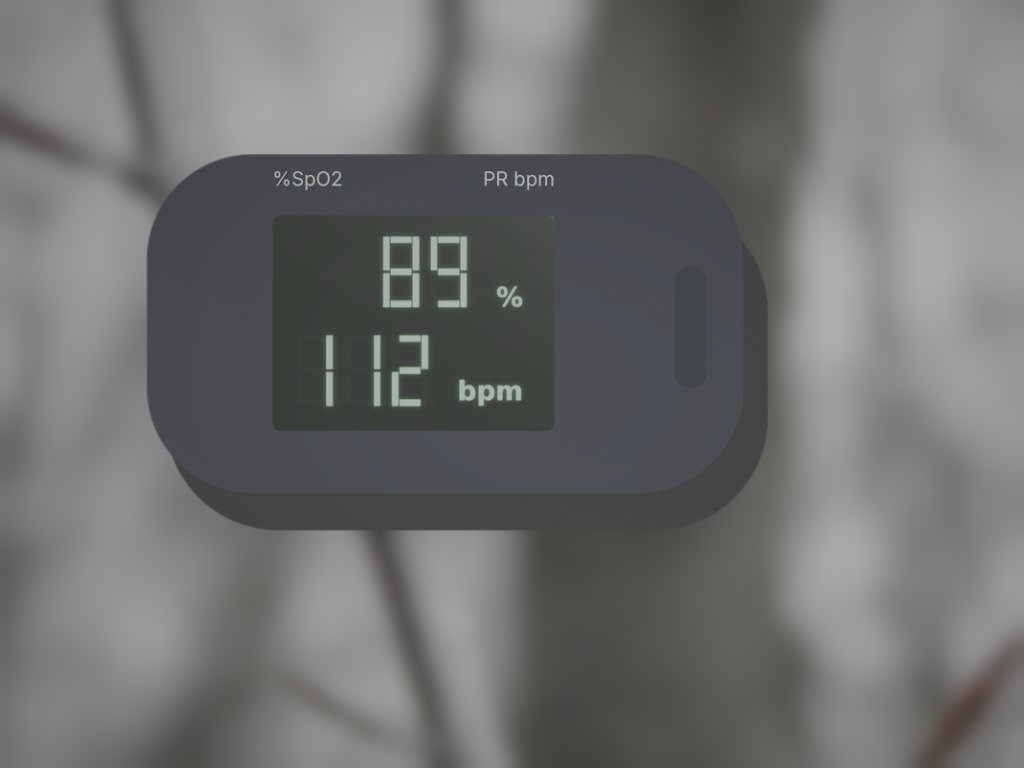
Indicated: 89,%
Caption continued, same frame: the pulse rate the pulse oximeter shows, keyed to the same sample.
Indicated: 112,bpm
